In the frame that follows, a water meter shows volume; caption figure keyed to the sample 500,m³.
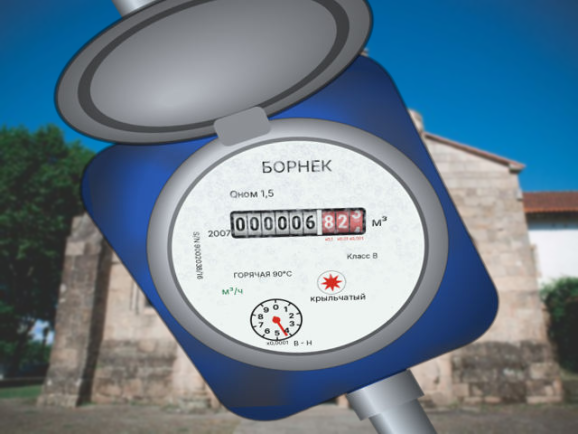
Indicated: 6.8234,m³
